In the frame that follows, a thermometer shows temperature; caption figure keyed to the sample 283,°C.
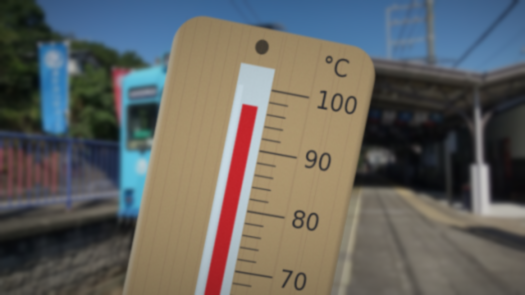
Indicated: 97,°C
